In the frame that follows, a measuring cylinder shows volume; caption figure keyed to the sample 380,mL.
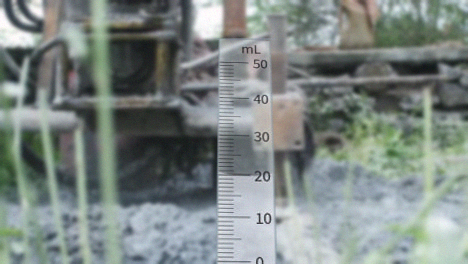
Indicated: 20,mL
